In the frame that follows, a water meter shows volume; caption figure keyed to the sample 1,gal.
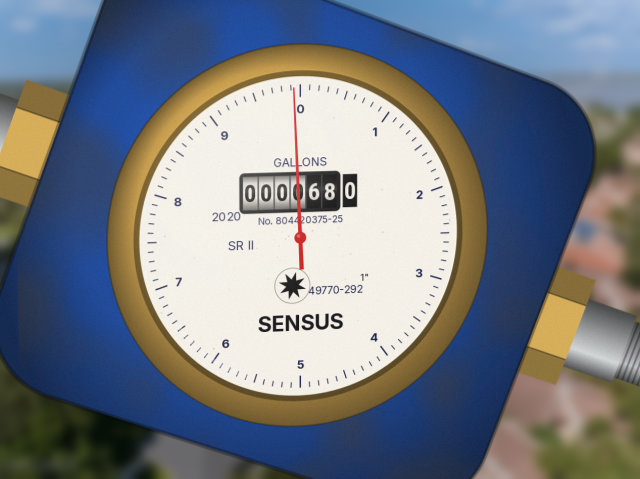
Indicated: 679.9,gal
